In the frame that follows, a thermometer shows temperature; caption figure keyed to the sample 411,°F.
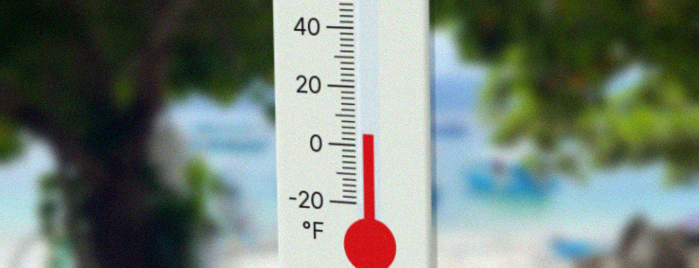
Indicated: 4,°F
